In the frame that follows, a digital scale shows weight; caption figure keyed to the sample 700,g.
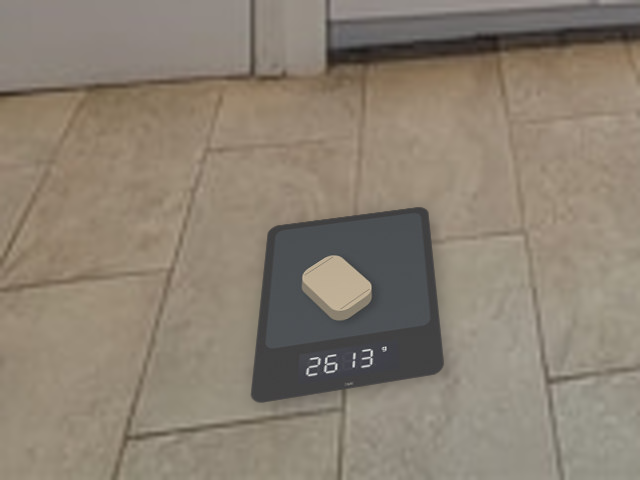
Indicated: 2613,g
